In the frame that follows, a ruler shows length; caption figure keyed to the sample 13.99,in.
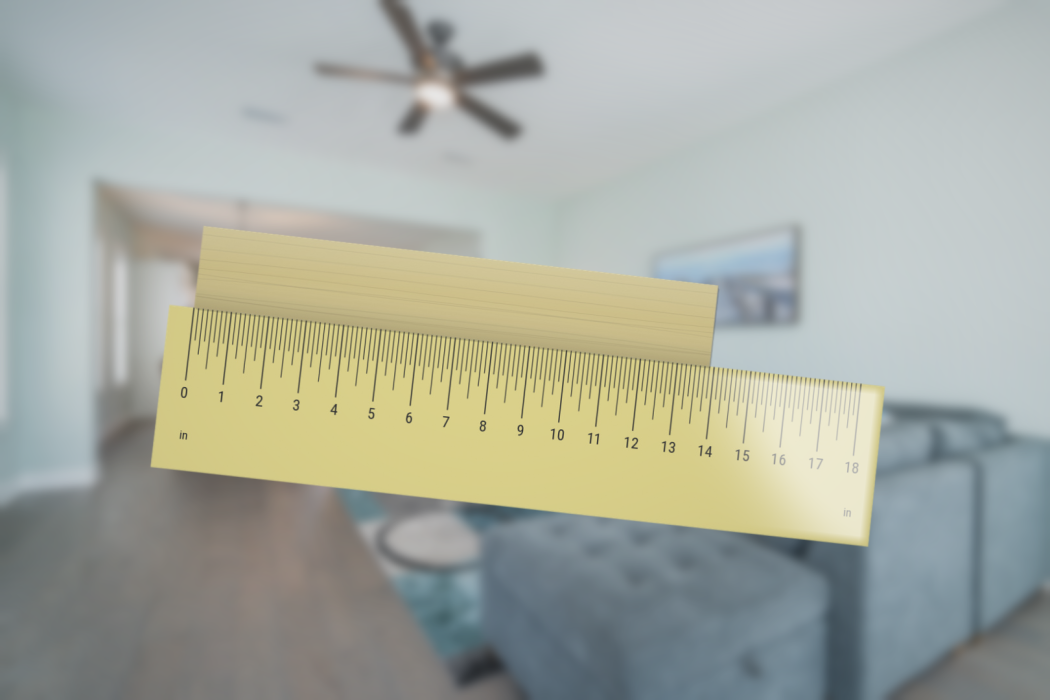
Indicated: 13.875,in
